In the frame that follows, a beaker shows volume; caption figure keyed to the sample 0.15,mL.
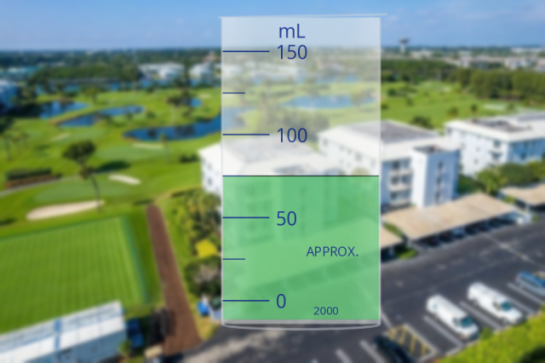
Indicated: 75,mL
